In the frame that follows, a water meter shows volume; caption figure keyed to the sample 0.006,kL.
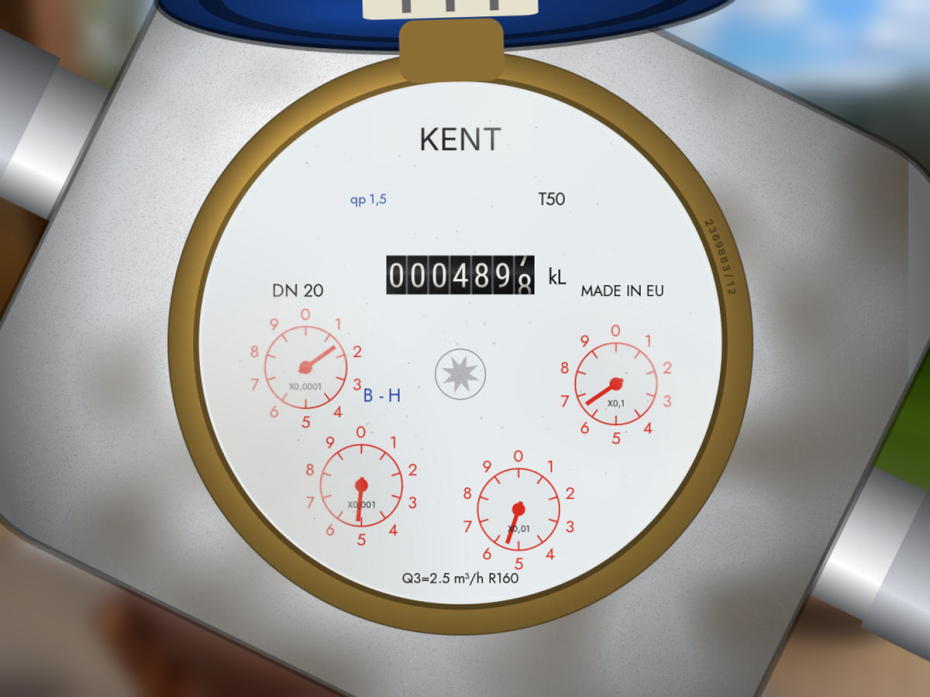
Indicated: 4897.6551,kL
